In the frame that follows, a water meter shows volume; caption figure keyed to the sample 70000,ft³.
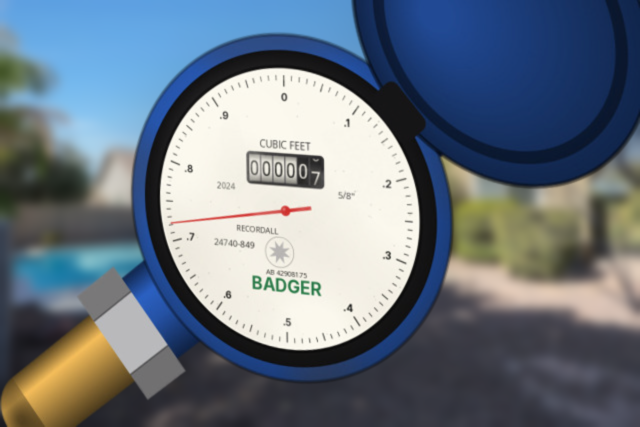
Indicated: 6.72,ft³
